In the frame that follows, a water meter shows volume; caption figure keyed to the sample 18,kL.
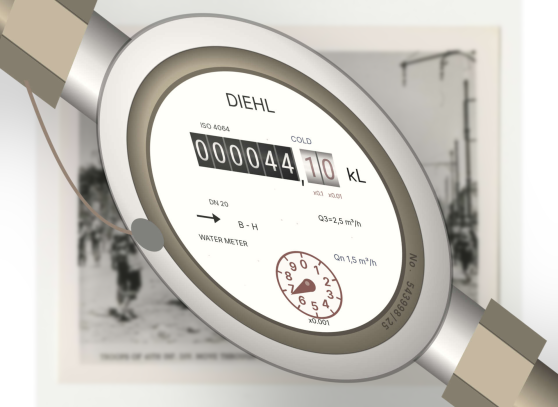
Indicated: 44.106,kL
